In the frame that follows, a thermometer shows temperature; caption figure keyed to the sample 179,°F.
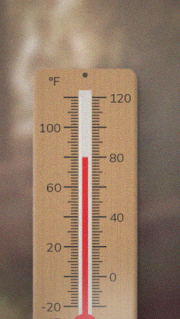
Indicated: 80,°F
